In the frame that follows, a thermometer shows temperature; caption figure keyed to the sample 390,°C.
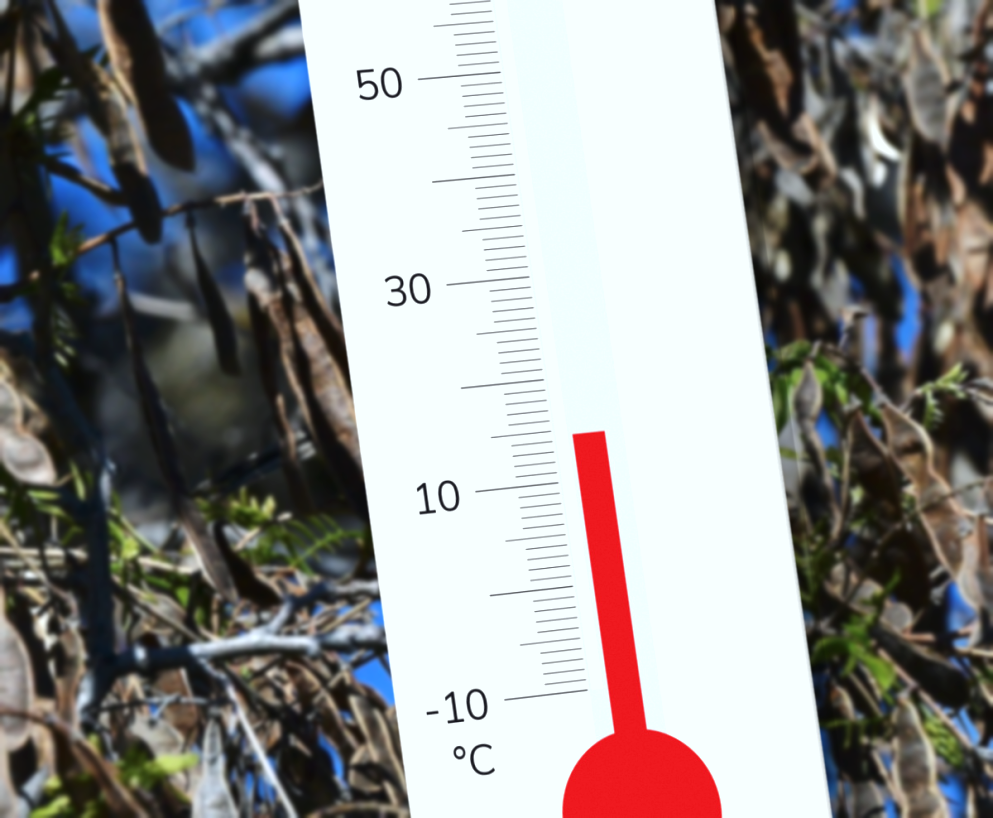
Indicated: 14.5,°C
